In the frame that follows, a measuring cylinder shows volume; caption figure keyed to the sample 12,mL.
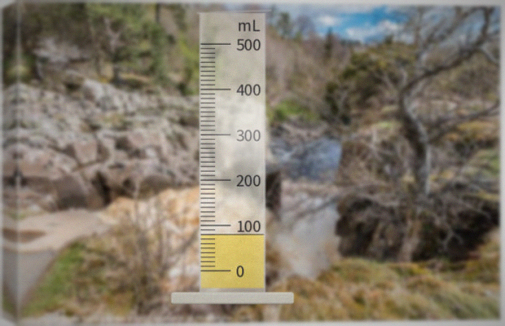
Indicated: 80,mL
